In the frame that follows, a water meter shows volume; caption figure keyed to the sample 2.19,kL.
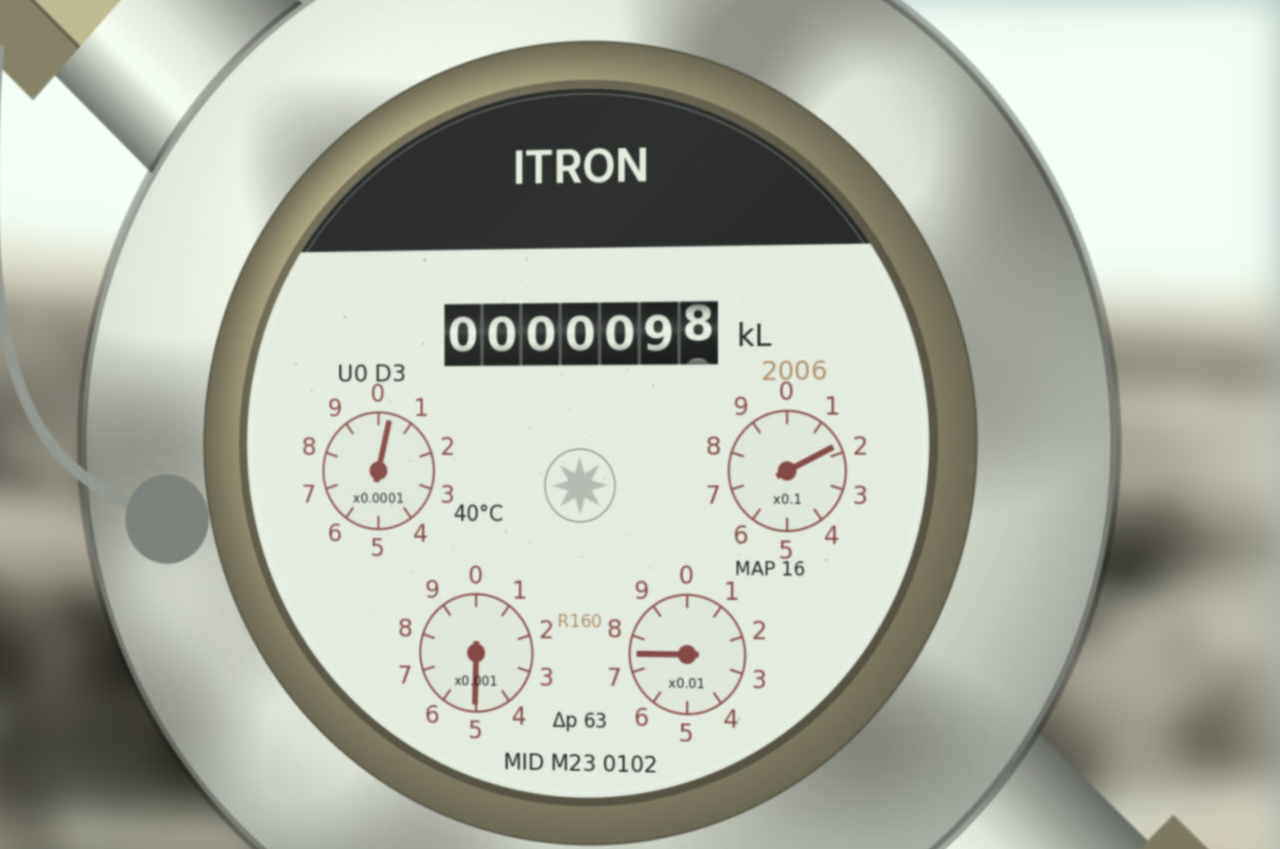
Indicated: 98.1750,kL
